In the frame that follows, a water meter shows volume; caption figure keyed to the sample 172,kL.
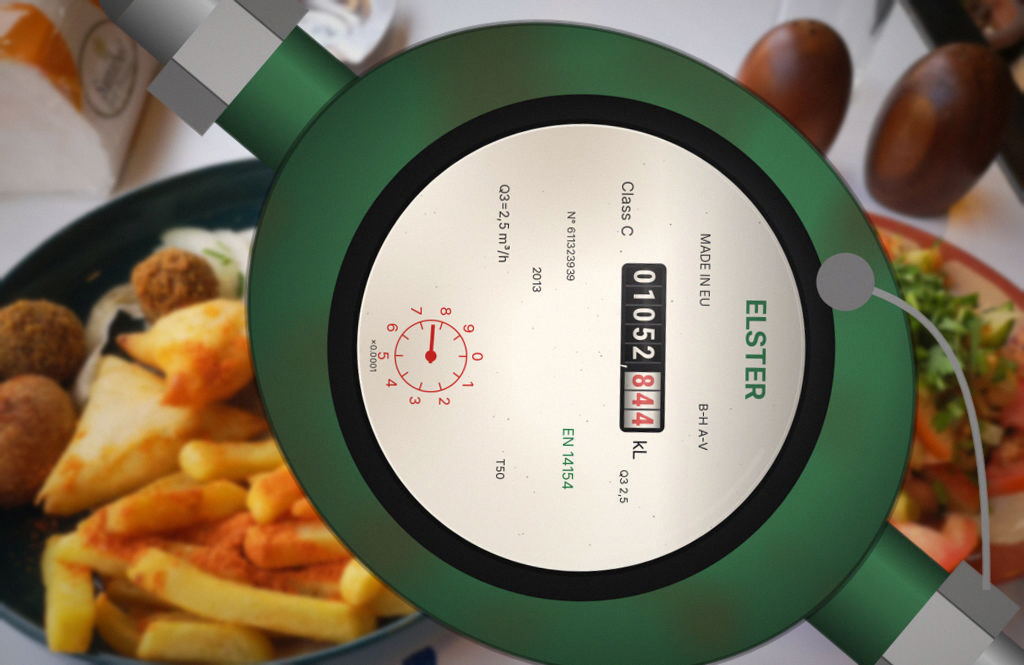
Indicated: 1052.8447,kL
